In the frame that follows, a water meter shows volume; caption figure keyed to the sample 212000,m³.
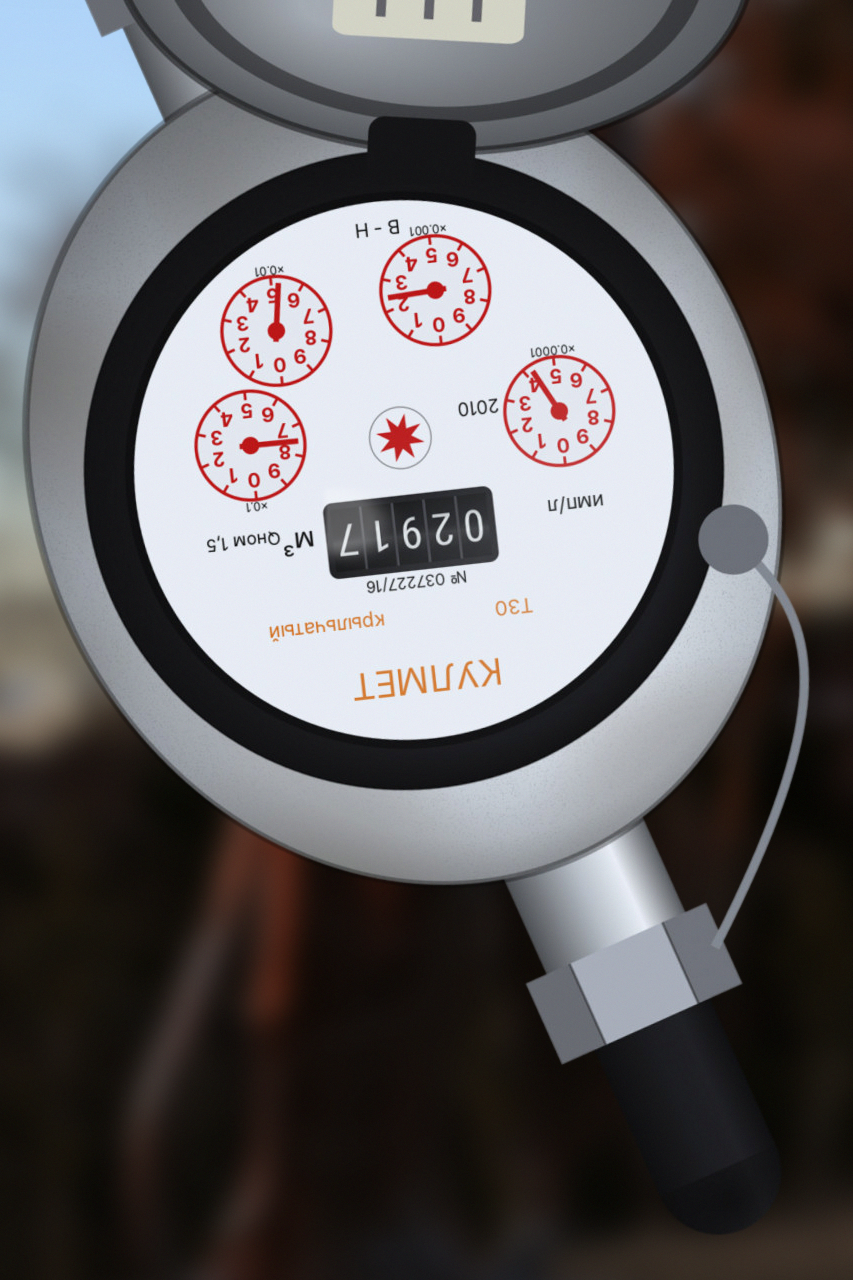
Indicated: 2917.7524,m³
